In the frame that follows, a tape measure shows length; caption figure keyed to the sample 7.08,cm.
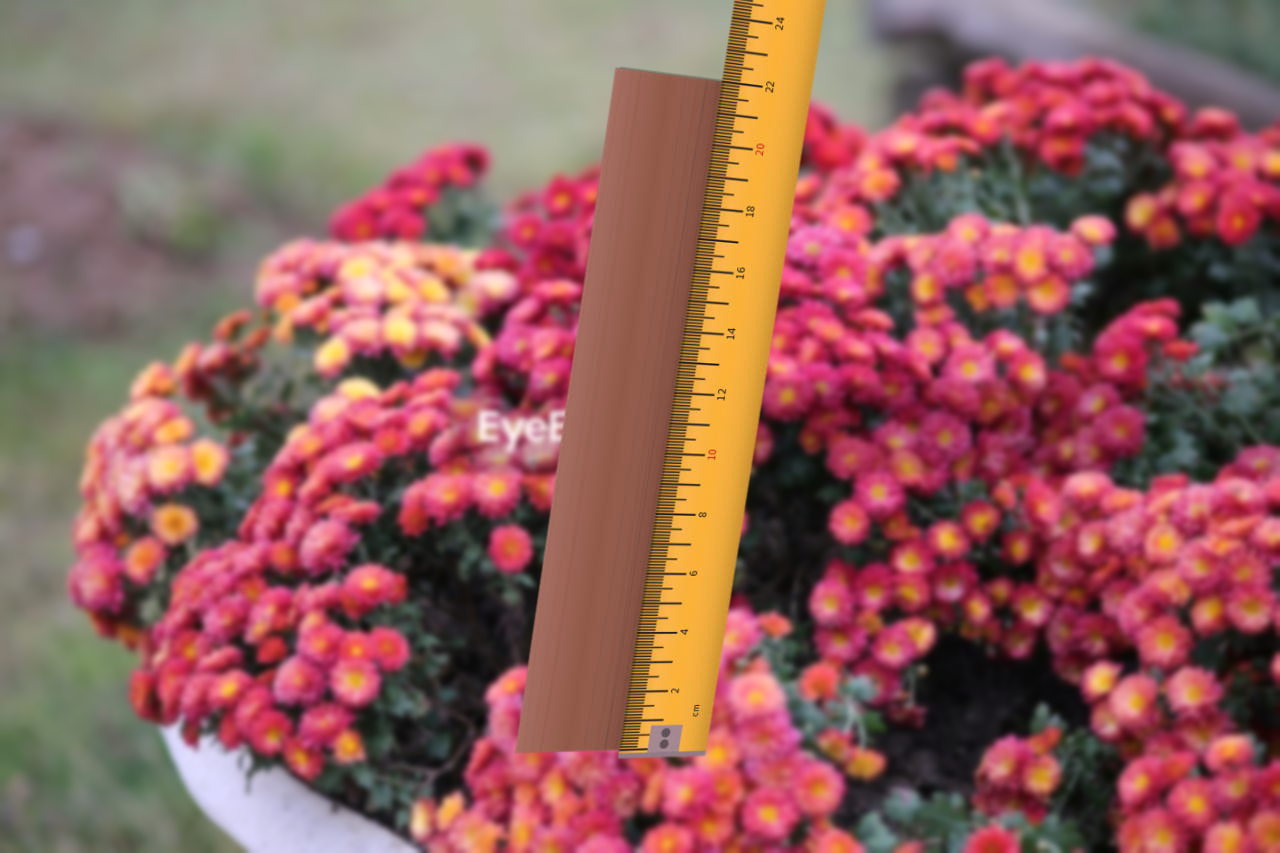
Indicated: 22,cm
